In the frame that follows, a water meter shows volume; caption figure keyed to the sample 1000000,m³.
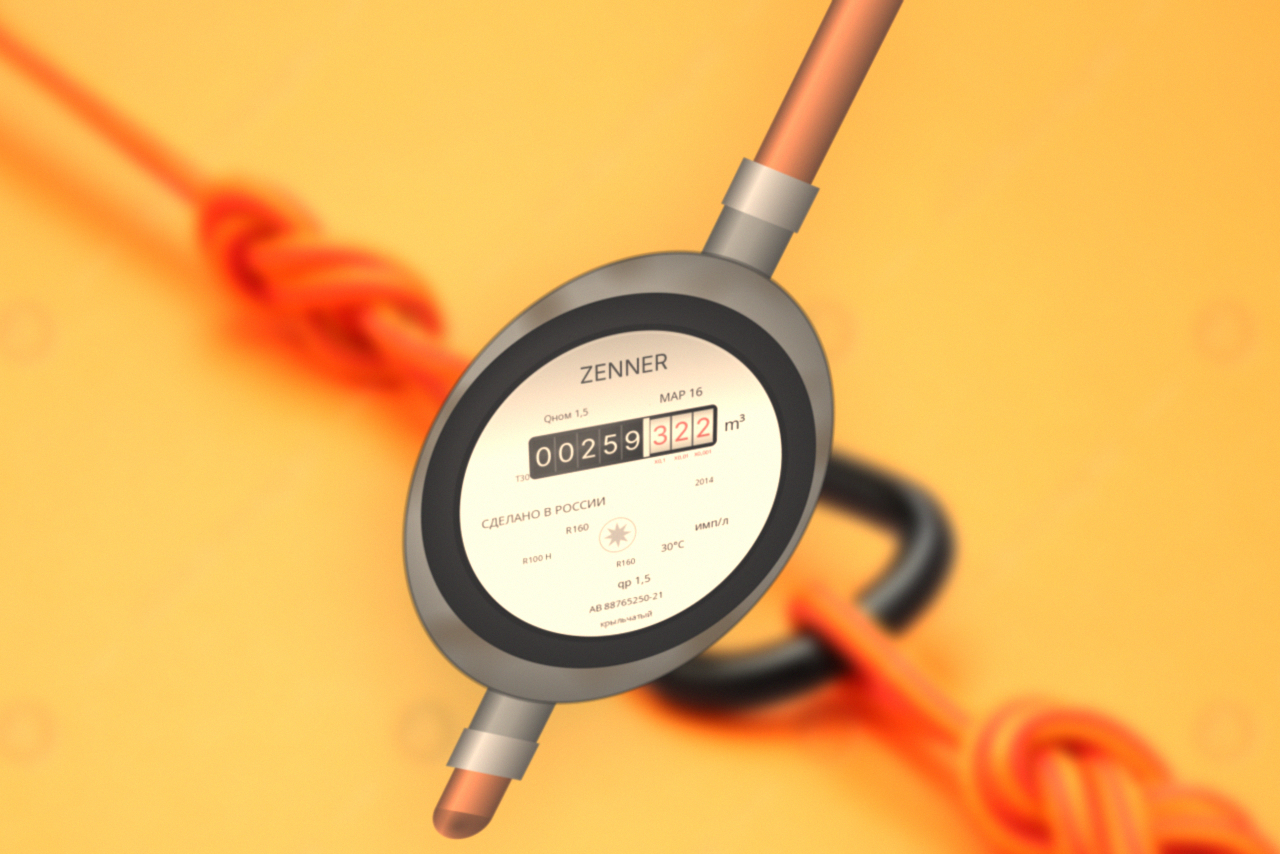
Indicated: 259.322,m³
